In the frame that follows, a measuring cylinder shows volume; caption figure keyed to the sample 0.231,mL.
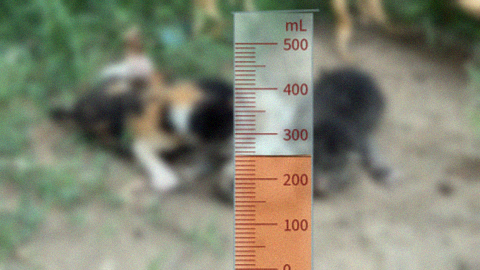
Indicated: 250,mL
